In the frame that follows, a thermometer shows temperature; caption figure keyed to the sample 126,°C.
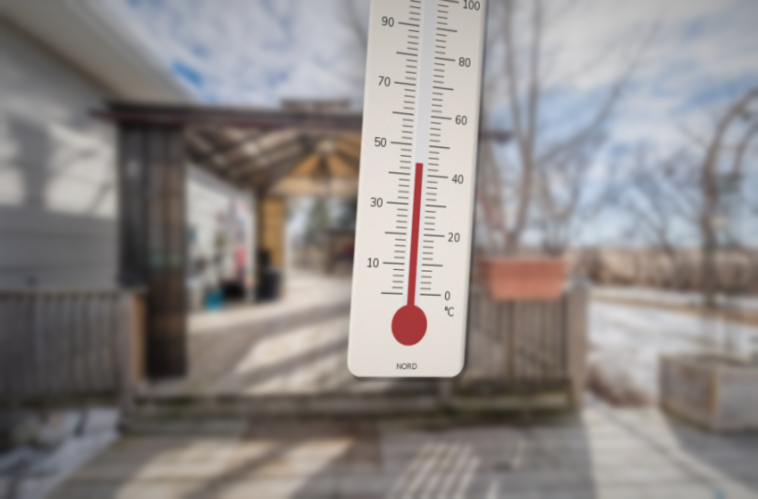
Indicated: 44,°C
